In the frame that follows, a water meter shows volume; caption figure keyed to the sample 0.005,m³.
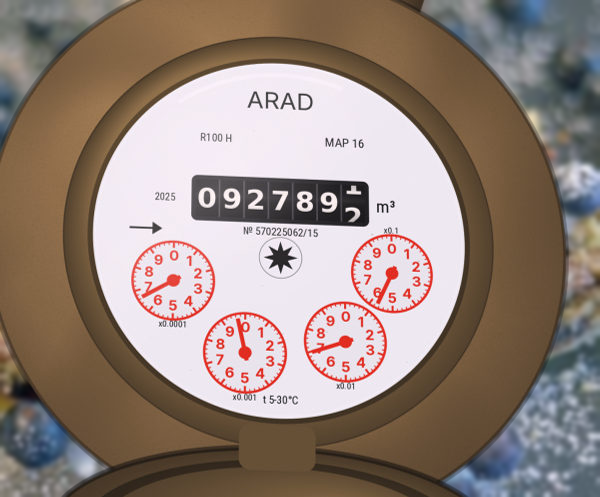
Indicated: 927891.5696,m³
